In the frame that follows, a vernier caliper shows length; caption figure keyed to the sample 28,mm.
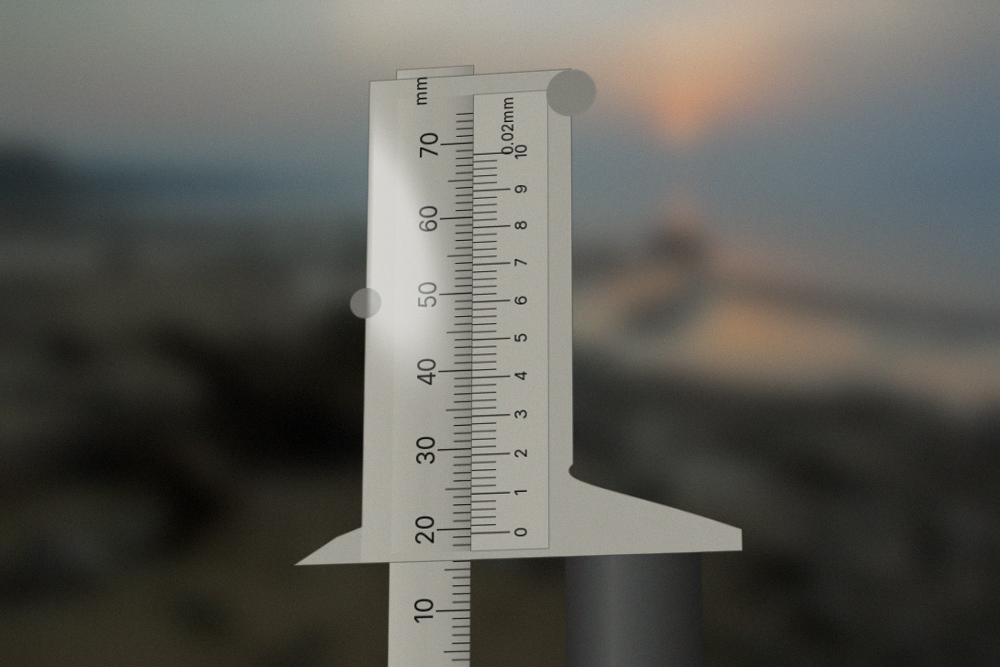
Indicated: 19.4,mm
